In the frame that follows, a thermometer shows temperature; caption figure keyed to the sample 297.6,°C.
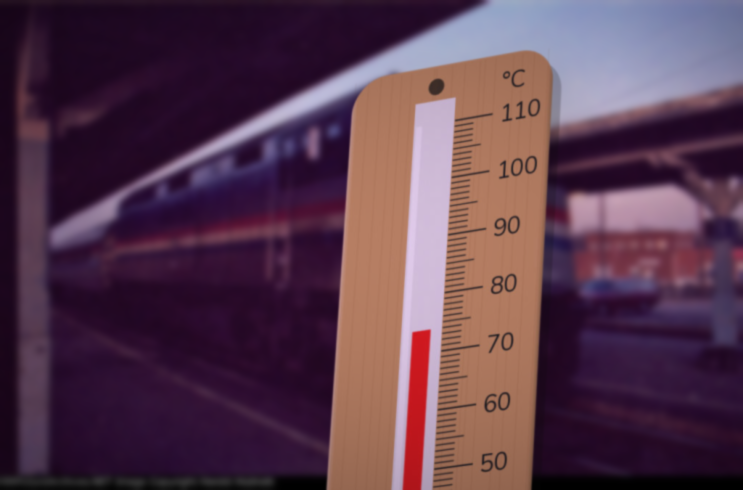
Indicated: 74,°C
